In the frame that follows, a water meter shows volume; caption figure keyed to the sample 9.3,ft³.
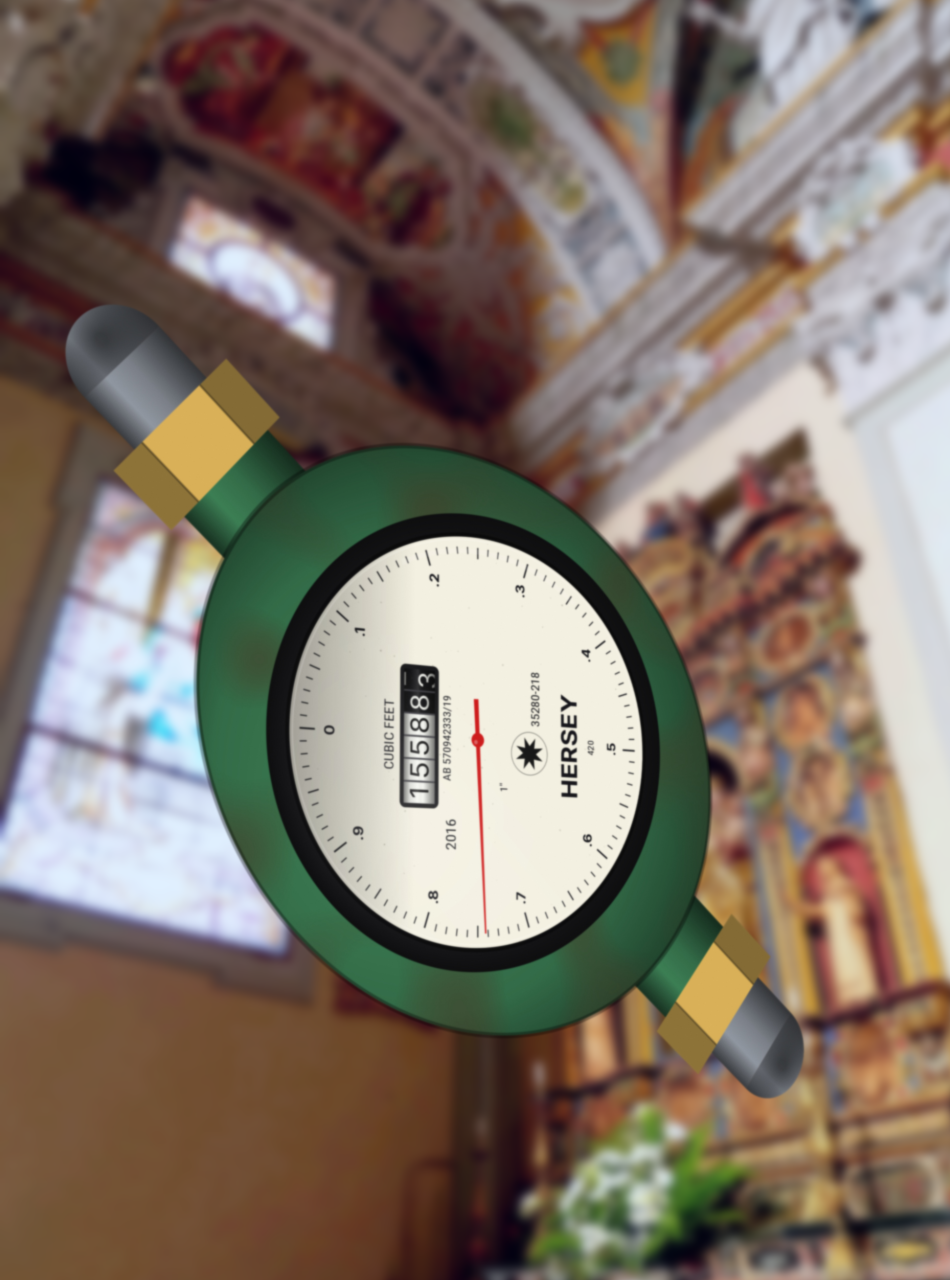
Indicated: 155882.74,ft³
